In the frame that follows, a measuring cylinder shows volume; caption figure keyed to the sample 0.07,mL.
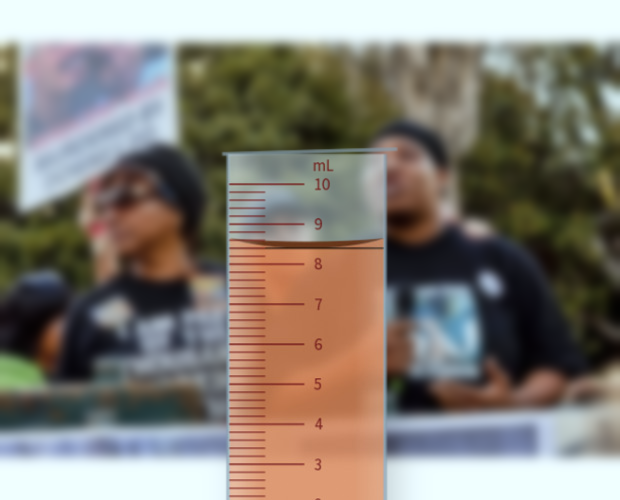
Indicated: 8.4,mL
